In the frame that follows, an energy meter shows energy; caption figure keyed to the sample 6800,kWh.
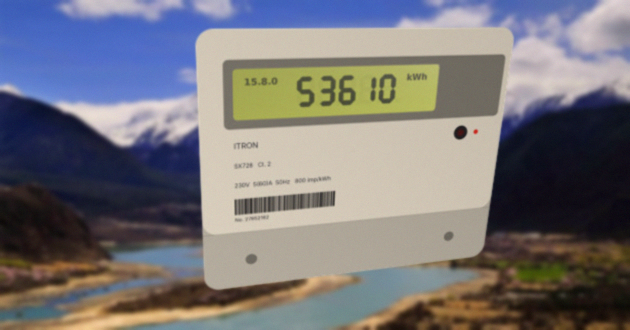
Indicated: 53610,kWh
